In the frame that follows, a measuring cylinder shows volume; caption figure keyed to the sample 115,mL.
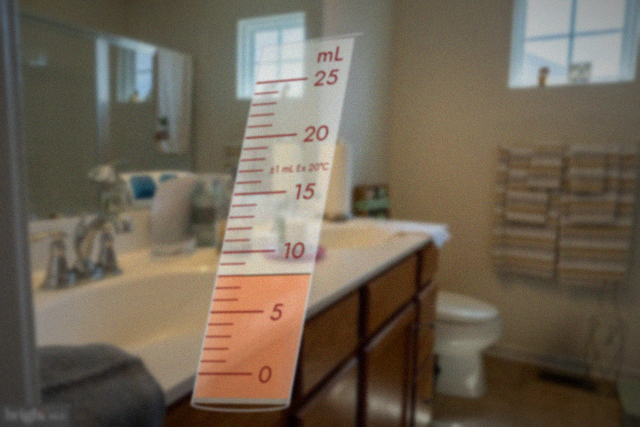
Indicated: 8,mL
